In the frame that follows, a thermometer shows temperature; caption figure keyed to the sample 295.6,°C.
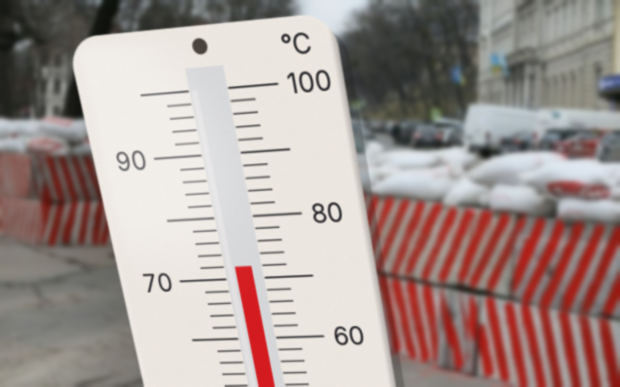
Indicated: 72,°C
